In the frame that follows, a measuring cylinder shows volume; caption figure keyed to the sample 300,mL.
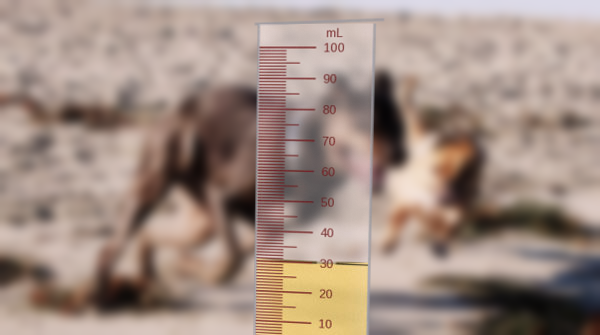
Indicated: 30,mL
